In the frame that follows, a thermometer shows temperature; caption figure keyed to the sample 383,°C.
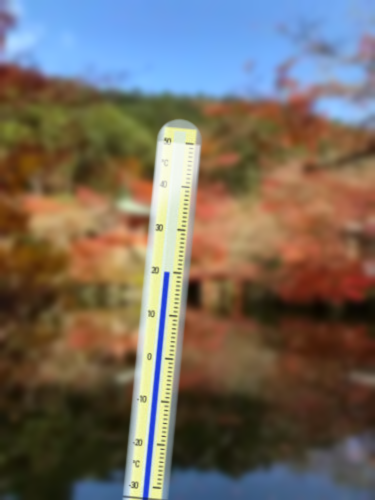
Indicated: 20,°C
